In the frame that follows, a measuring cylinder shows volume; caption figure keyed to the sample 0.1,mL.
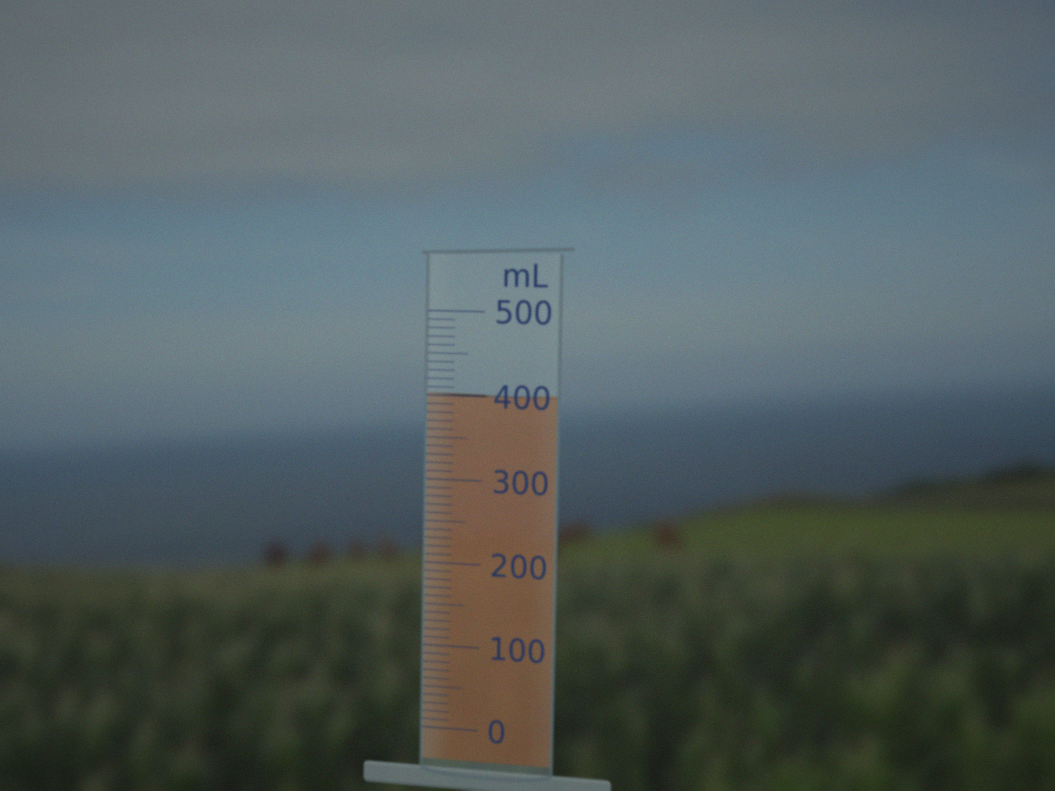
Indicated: 400,mL
